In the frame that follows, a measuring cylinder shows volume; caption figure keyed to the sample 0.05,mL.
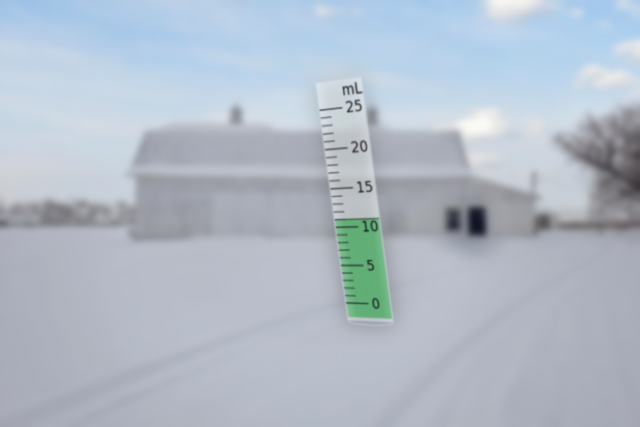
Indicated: 11,mL
